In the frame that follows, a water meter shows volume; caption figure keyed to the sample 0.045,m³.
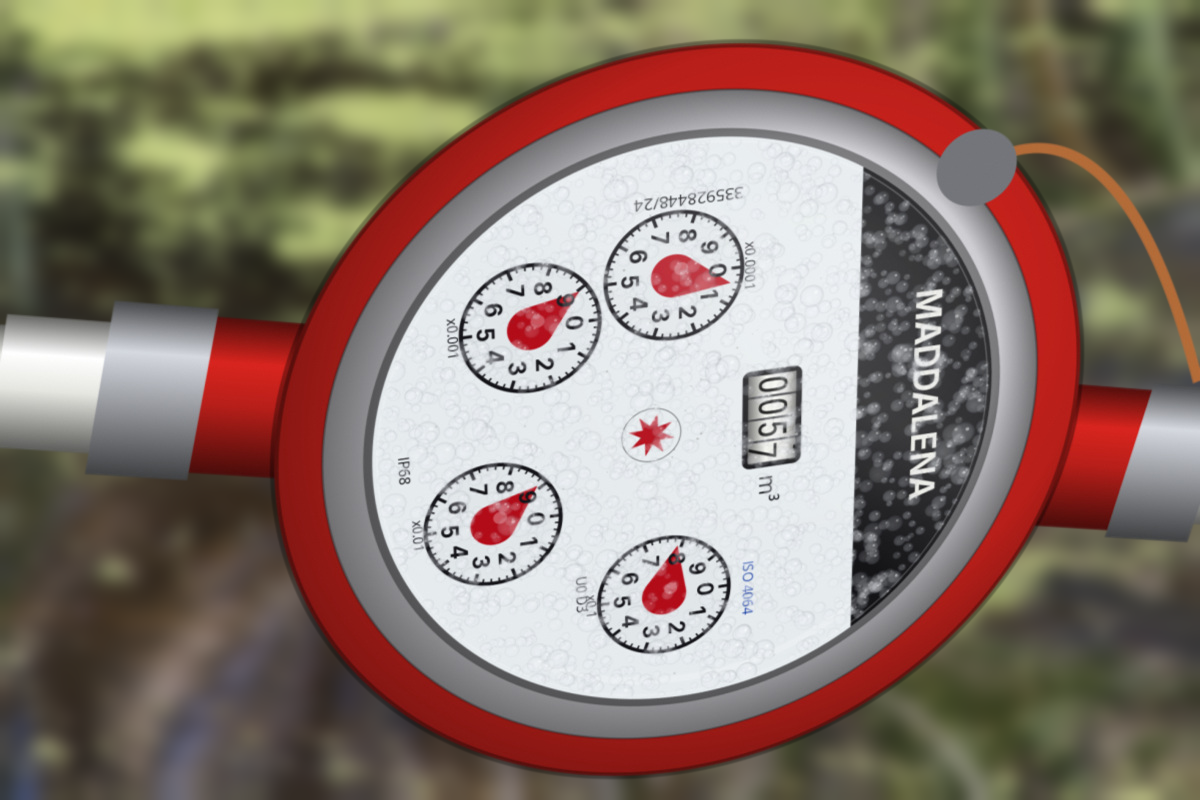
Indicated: 56.7890,m³
